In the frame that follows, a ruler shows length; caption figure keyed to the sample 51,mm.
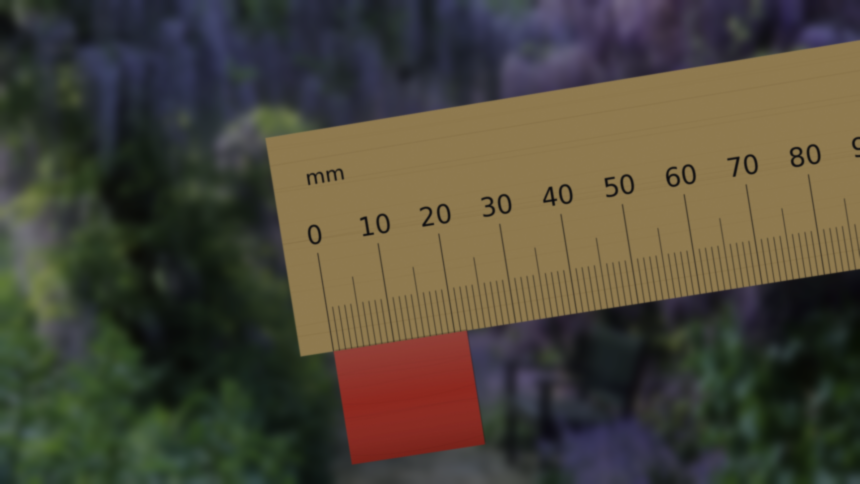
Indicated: 22,mm
